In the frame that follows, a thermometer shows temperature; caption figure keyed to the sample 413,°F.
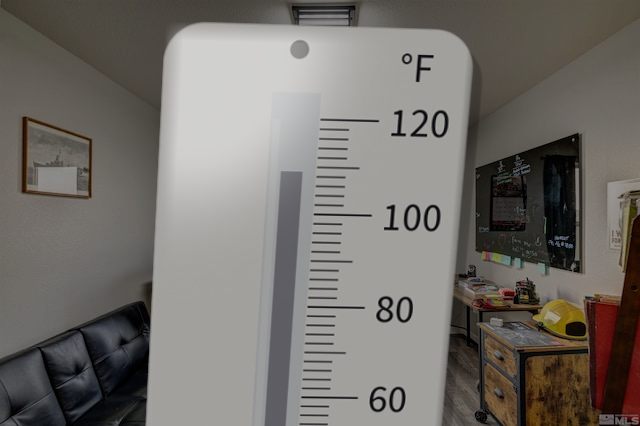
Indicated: 109,°F
